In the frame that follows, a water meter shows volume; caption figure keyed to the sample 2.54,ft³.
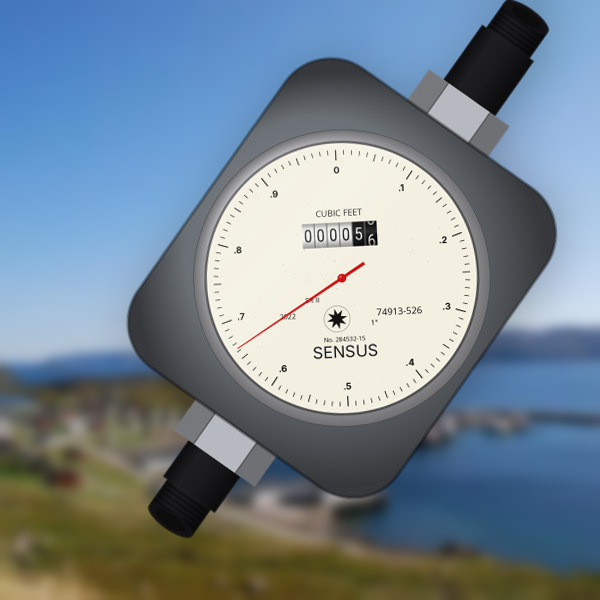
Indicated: 55.66,ft³
